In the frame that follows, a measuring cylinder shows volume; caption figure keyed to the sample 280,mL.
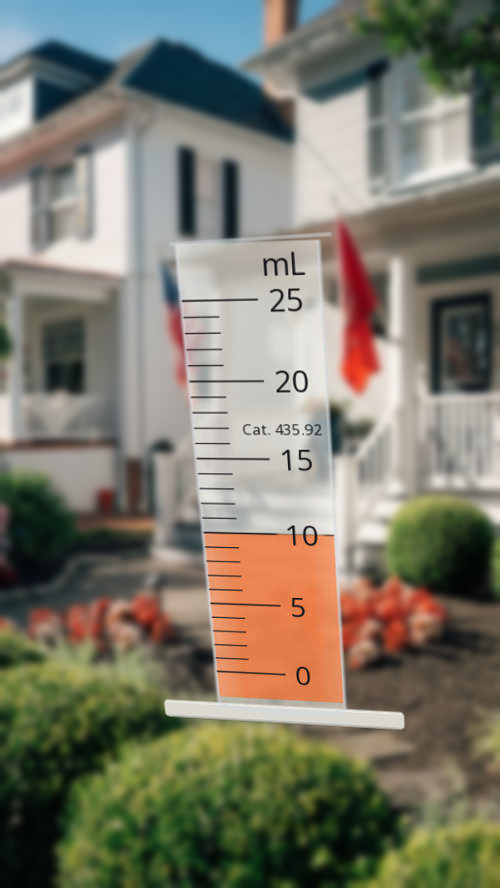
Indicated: 10,mL
